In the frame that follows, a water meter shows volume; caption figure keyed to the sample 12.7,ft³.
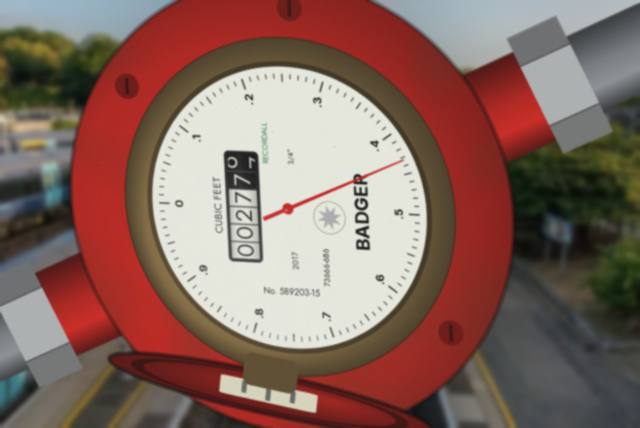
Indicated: 2776.43,ft³
